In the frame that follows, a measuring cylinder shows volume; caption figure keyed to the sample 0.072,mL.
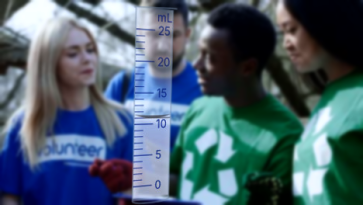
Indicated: 11,mL
